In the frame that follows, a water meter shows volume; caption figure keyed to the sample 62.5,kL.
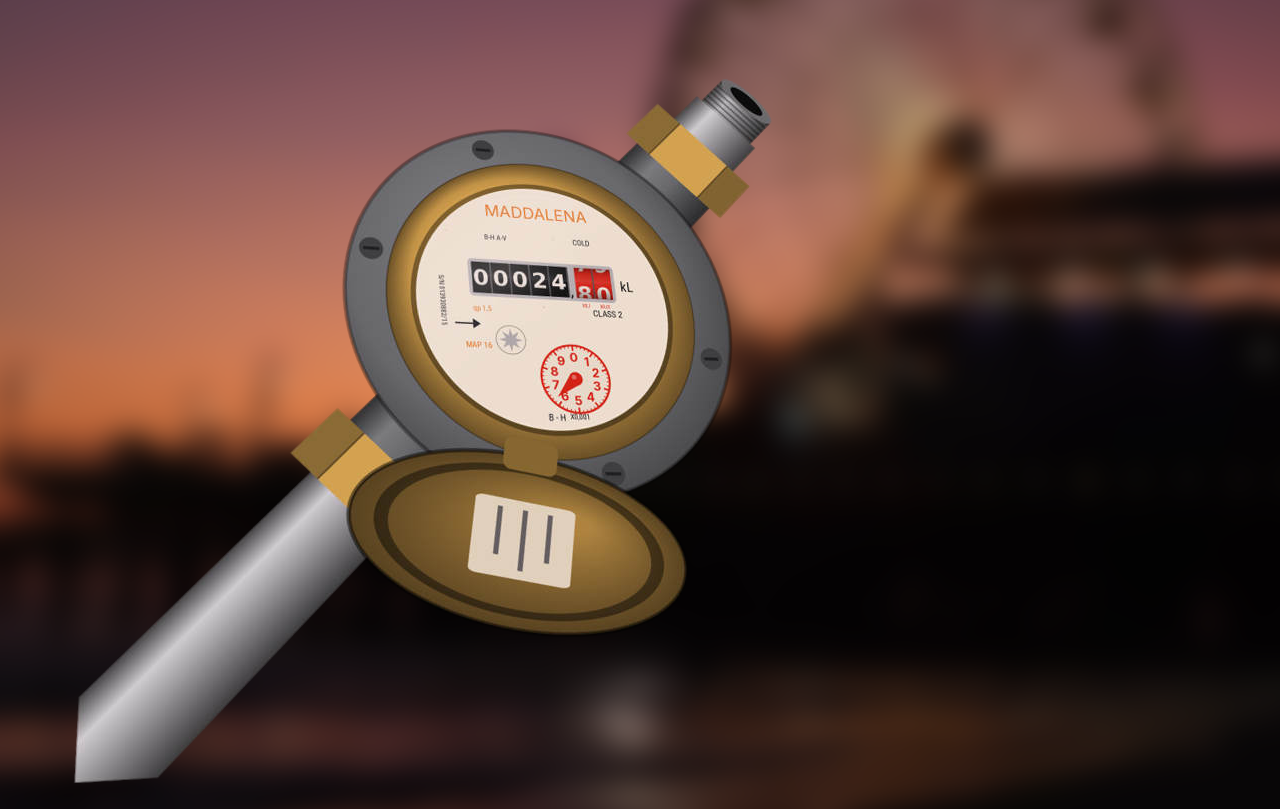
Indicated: 24.796,kL
